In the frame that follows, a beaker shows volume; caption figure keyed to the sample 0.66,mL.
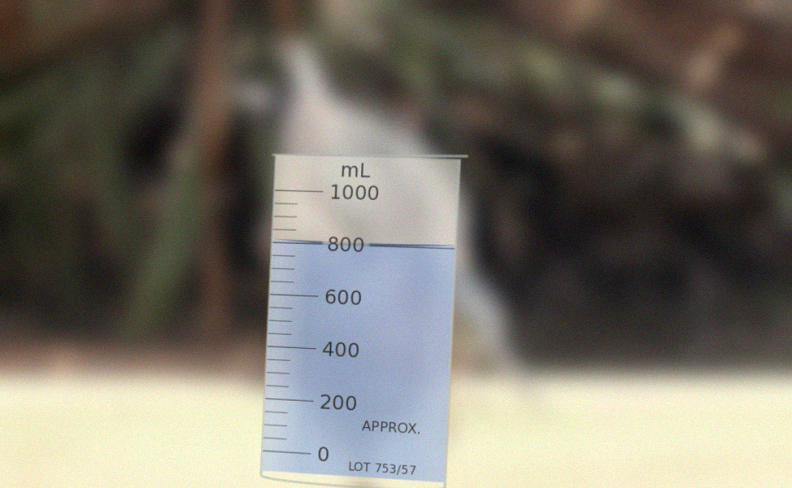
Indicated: 800,mL
